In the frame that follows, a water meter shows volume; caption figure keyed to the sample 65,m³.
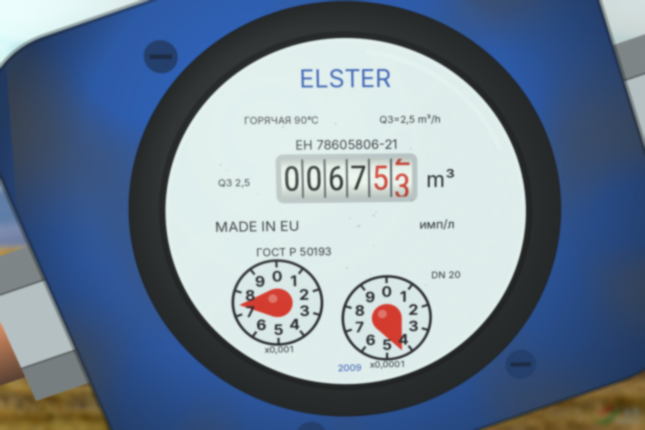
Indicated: 67.5274,m³
